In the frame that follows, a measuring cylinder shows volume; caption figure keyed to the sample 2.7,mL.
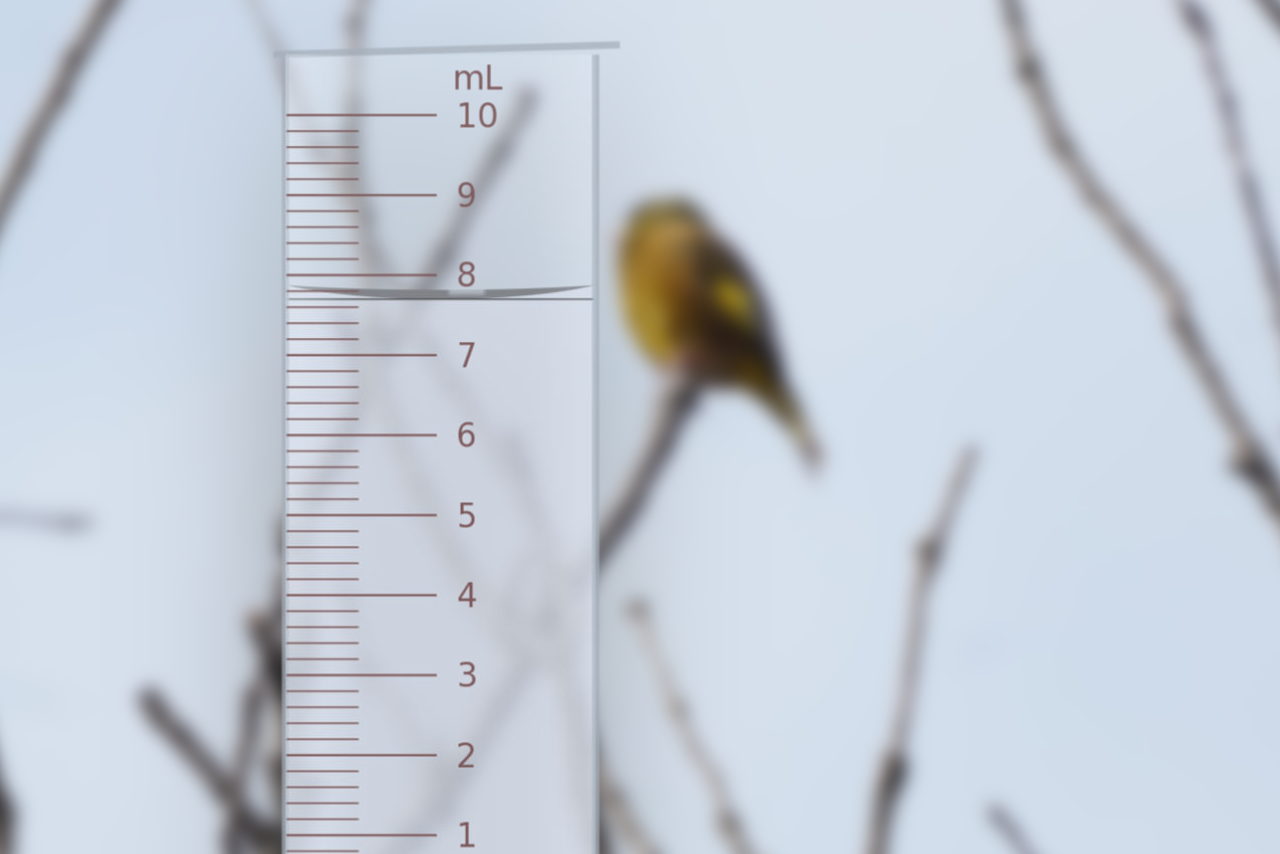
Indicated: 7.7,mL
